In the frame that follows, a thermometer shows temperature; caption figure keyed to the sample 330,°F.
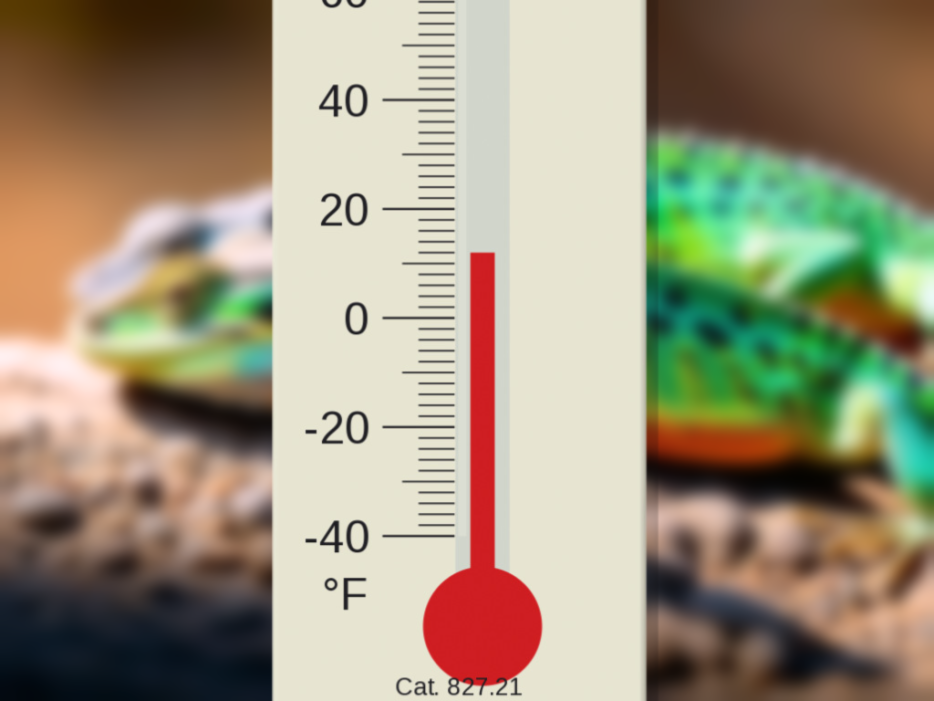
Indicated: 12,°F
